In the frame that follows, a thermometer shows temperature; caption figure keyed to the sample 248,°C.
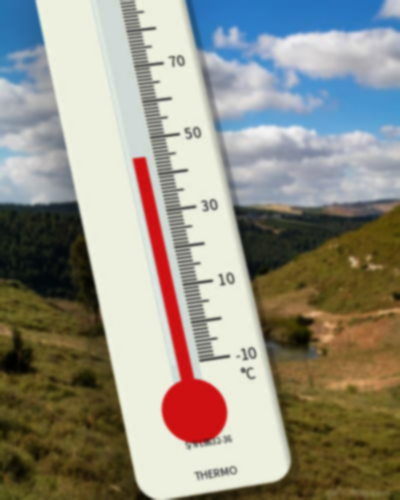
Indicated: 45,°C
